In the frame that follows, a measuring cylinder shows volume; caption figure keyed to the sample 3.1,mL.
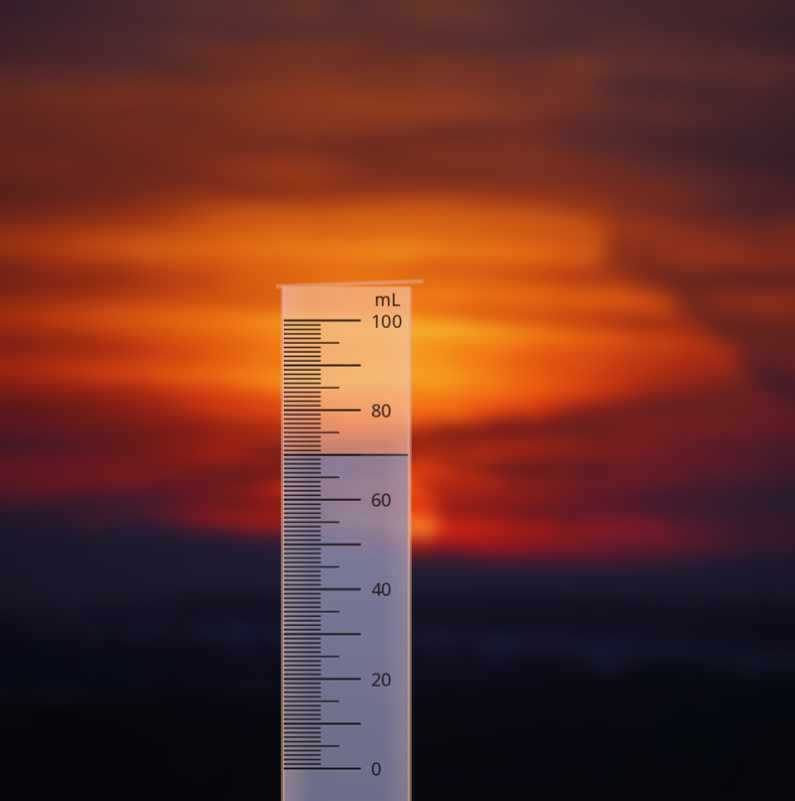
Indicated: 70,mL
